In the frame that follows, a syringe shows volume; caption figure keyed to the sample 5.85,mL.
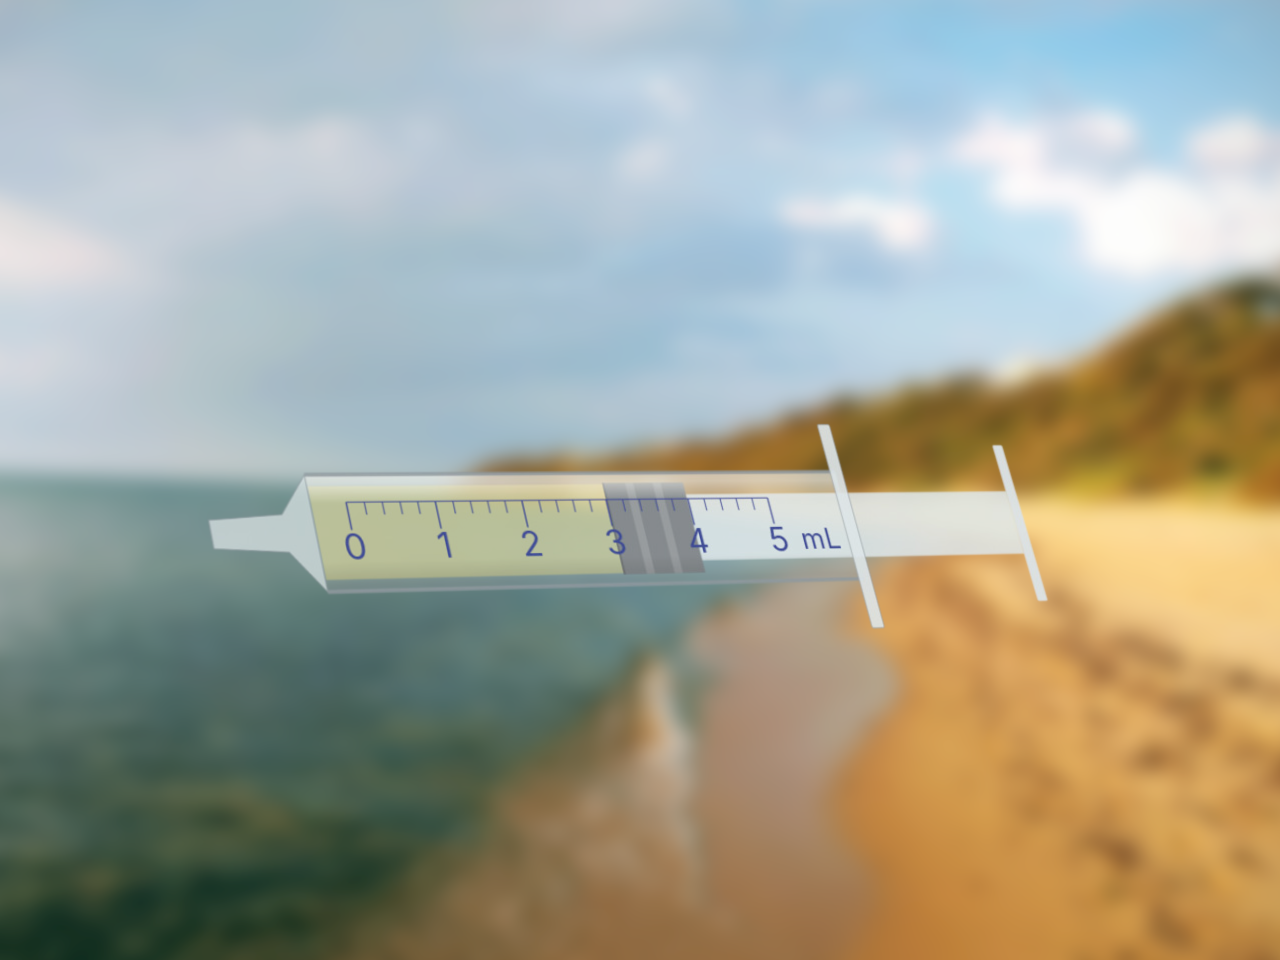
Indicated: 3,mL
